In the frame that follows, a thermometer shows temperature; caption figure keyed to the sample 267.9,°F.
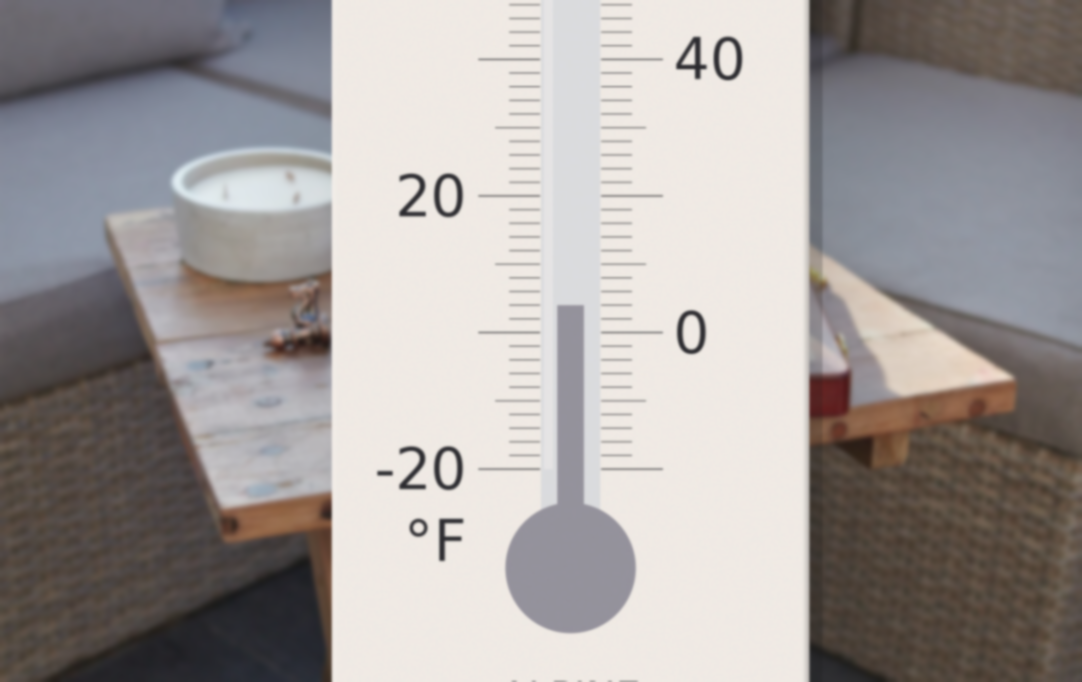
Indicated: 4,°F
